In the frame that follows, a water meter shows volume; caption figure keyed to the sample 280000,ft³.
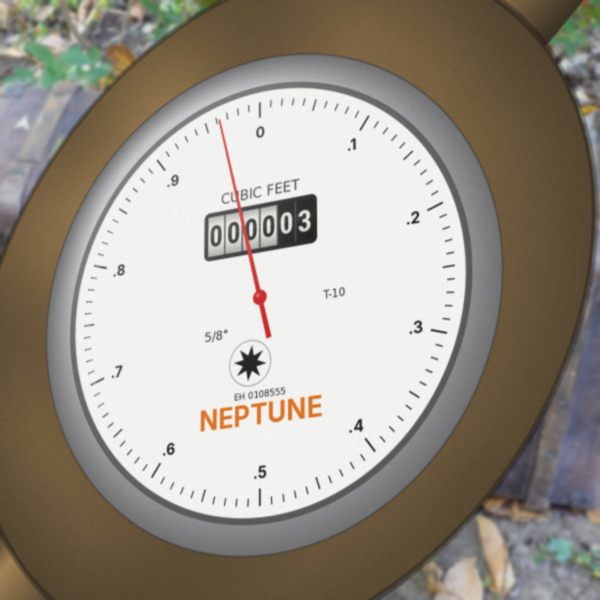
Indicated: 2.96,ft³
